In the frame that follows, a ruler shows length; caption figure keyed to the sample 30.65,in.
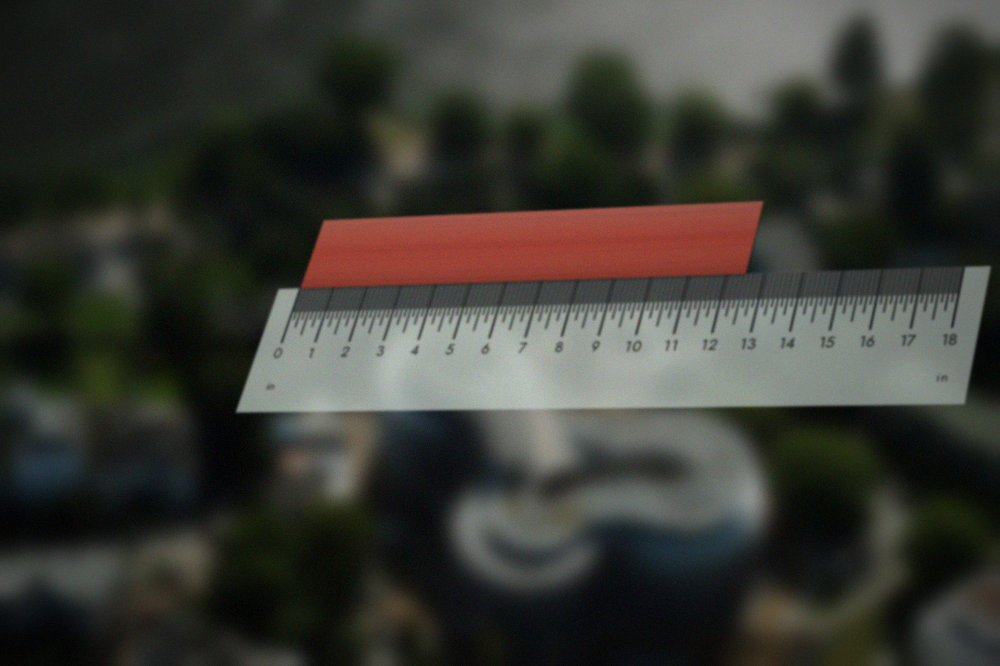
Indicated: 12.5,in
